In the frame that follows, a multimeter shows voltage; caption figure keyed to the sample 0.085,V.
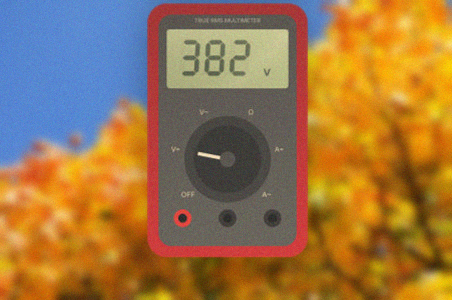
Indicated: 382,V
